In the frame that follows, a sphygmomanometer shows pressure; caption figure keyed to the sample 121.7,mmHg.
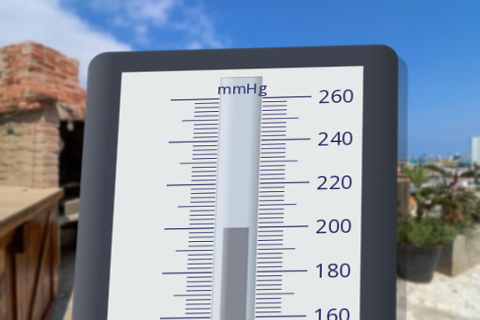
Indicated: 200,mmHg
